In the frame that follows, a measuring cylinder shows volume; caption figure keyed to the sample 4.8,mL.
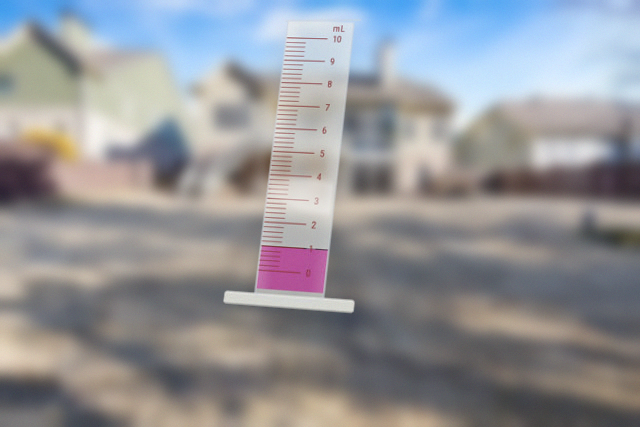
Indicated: 1,mL
